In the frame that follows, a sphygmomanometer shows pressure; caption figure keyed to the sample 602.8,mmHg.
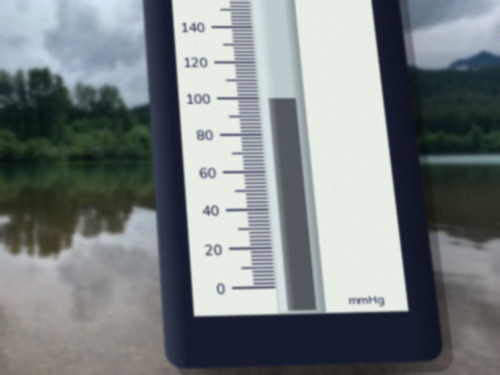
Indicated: 100,mmHg
